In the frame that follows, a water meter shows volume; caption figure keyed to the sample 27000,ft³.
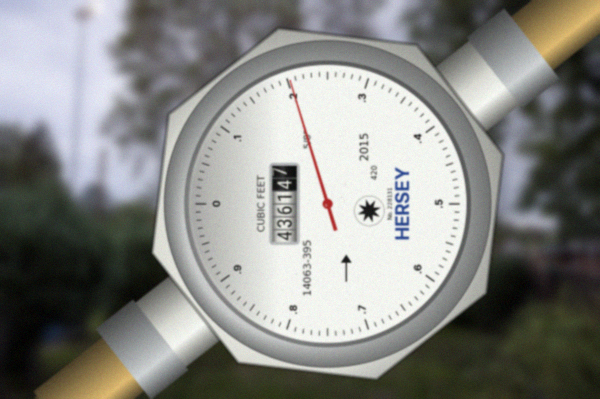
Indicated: 436147.20,ft³
